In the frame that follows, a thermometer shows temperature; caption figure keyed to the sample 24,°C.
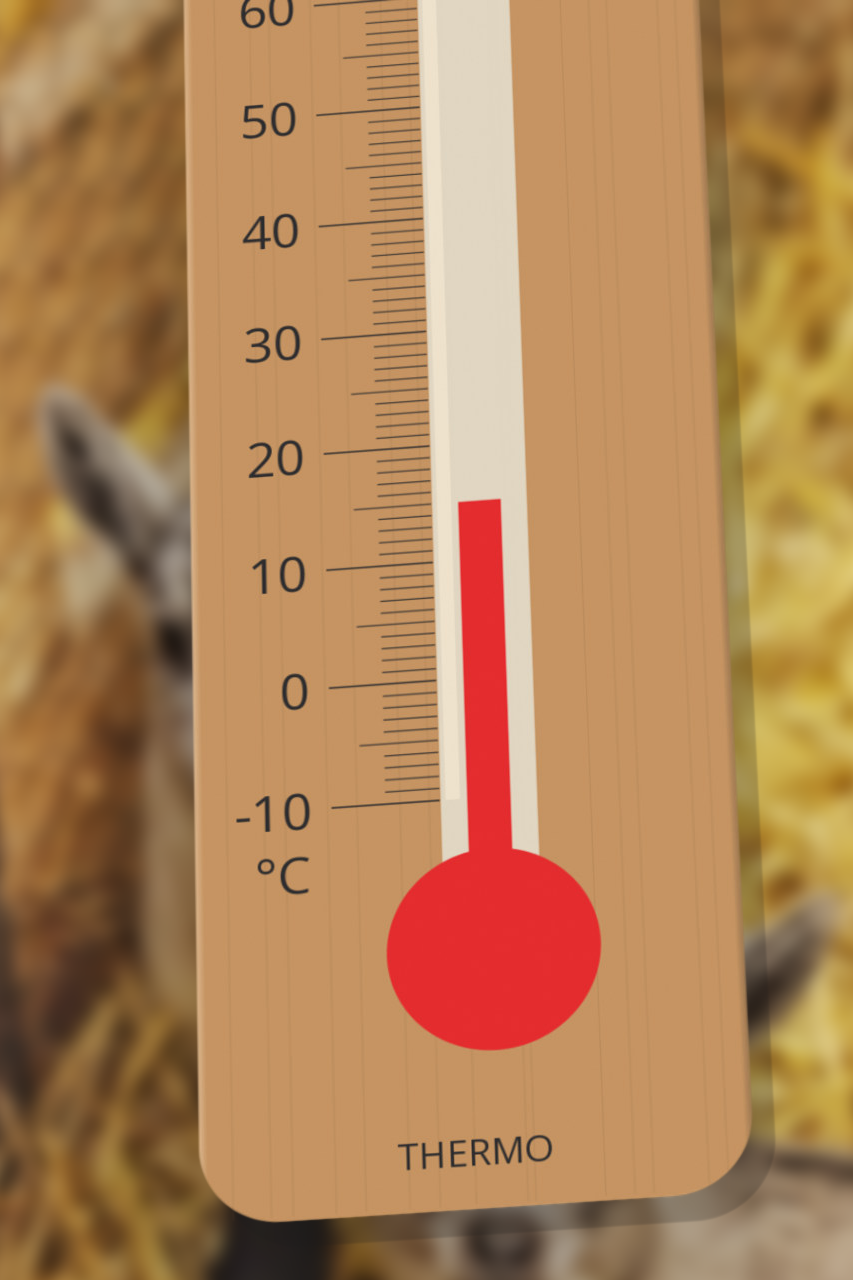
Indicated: 15,°C
